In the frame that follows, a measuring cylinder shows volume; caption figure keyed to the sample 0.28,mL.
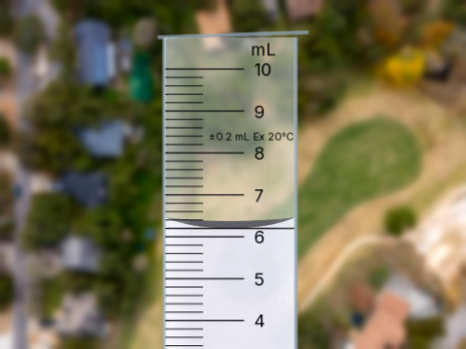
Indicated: 6.2,mL
